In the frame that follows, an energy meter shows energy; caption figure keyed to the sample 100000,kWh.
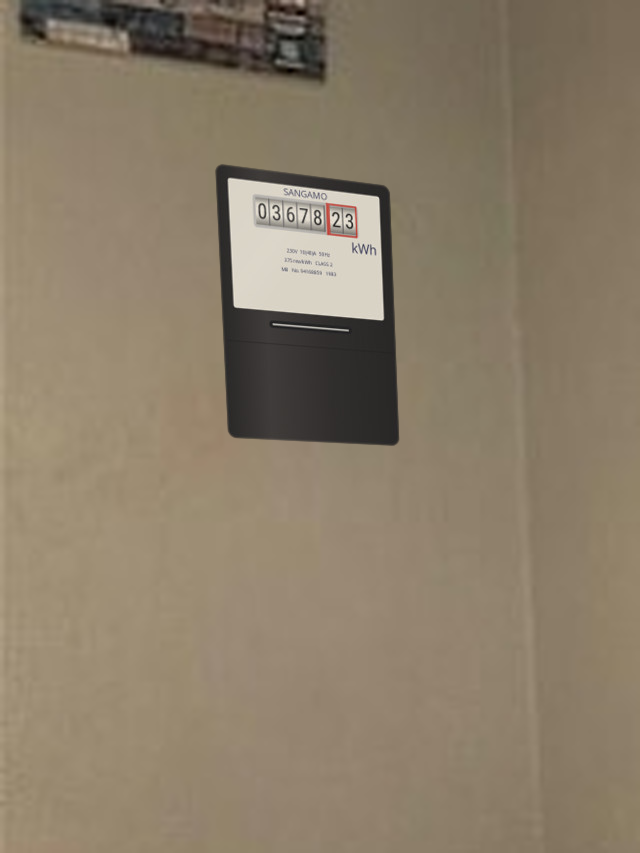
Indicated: 3678.23,kWh
